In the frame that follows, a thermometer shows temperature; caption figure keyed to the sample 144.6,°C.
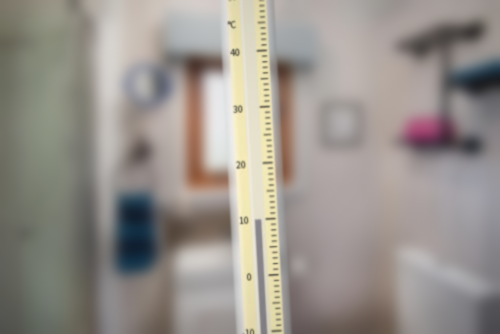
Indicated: 10,°C
